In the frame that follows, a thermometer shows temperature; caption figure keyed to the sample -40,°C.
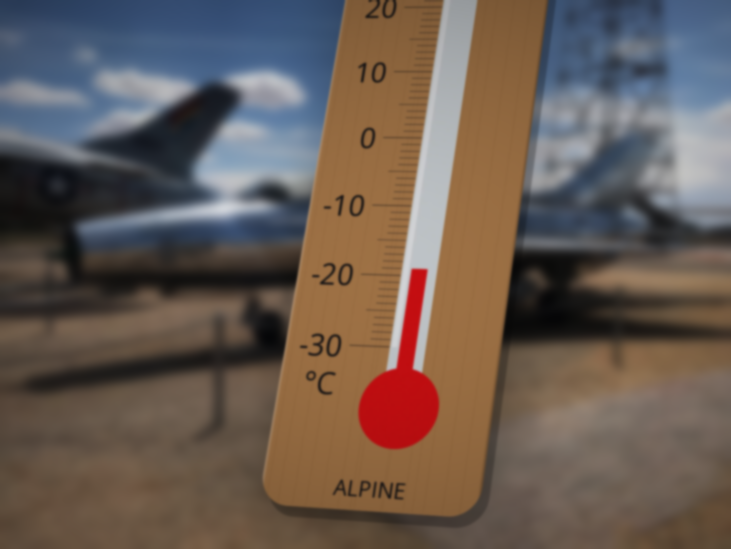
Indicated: -19,°C
